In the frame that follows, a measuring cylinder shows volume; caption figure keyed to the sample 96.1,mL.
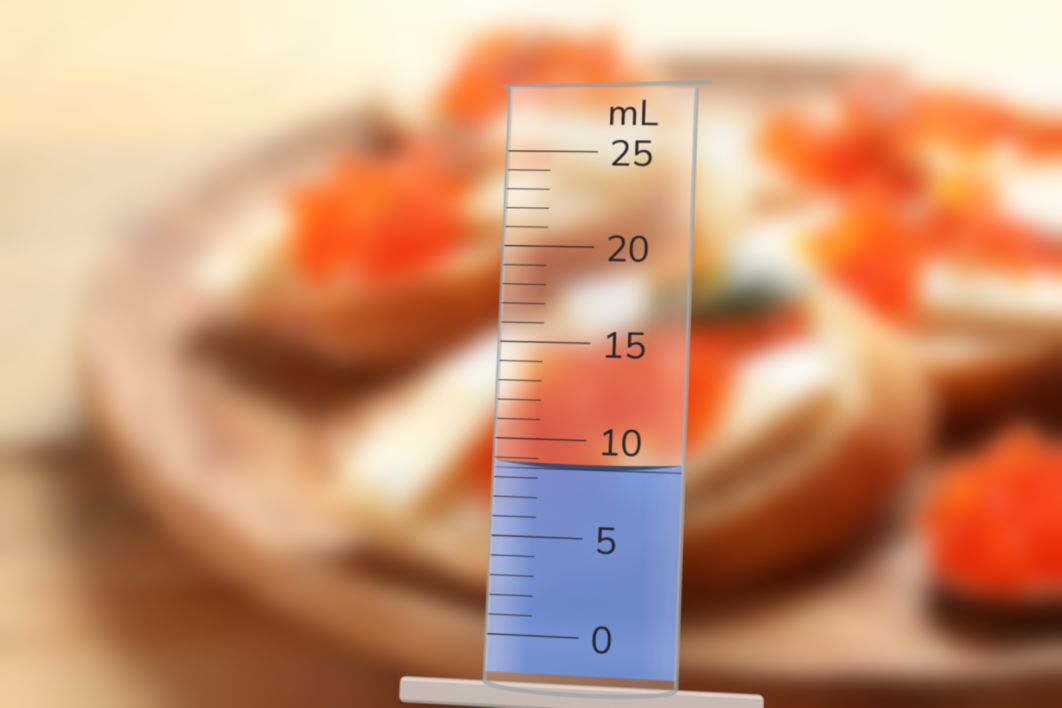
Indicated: 8.5,mL
